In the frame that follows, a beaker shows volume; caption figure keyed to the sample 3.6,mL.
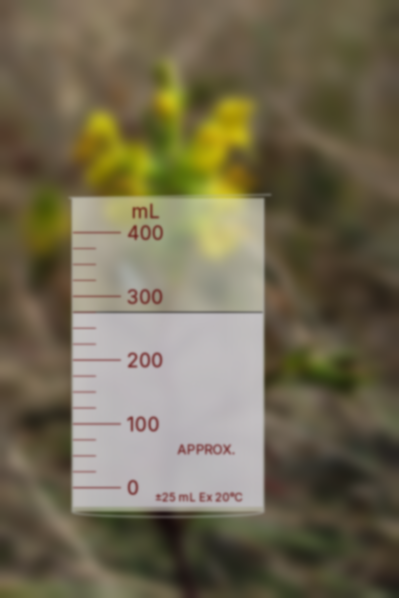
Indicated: 275,mL
